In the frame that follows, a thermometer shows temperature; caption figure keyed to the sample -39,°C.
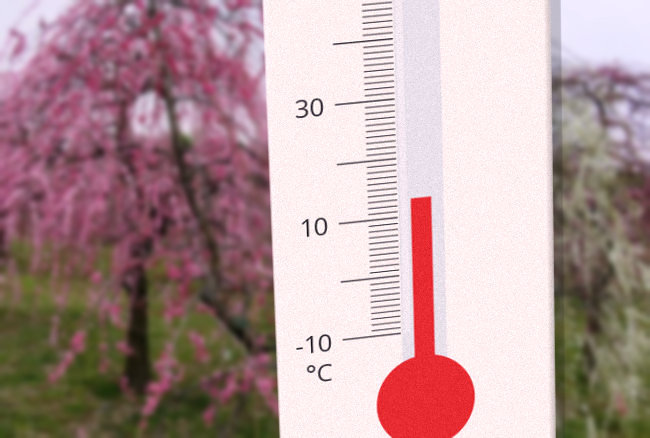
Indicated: 13,°C
